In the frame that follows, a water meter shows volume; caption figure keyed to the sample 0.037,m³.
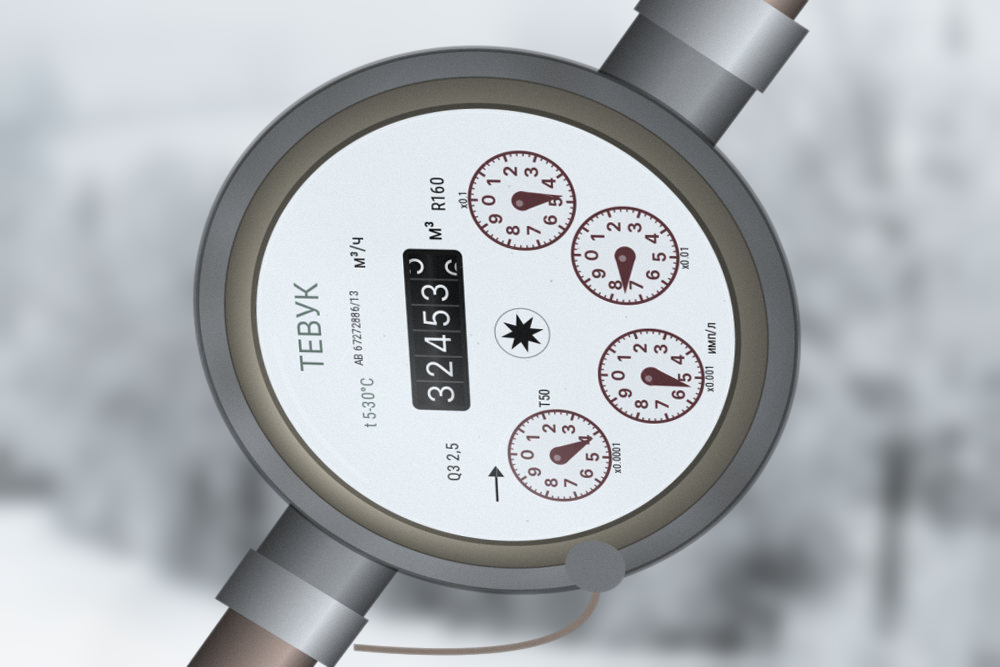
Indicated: 324535.4754,m³
